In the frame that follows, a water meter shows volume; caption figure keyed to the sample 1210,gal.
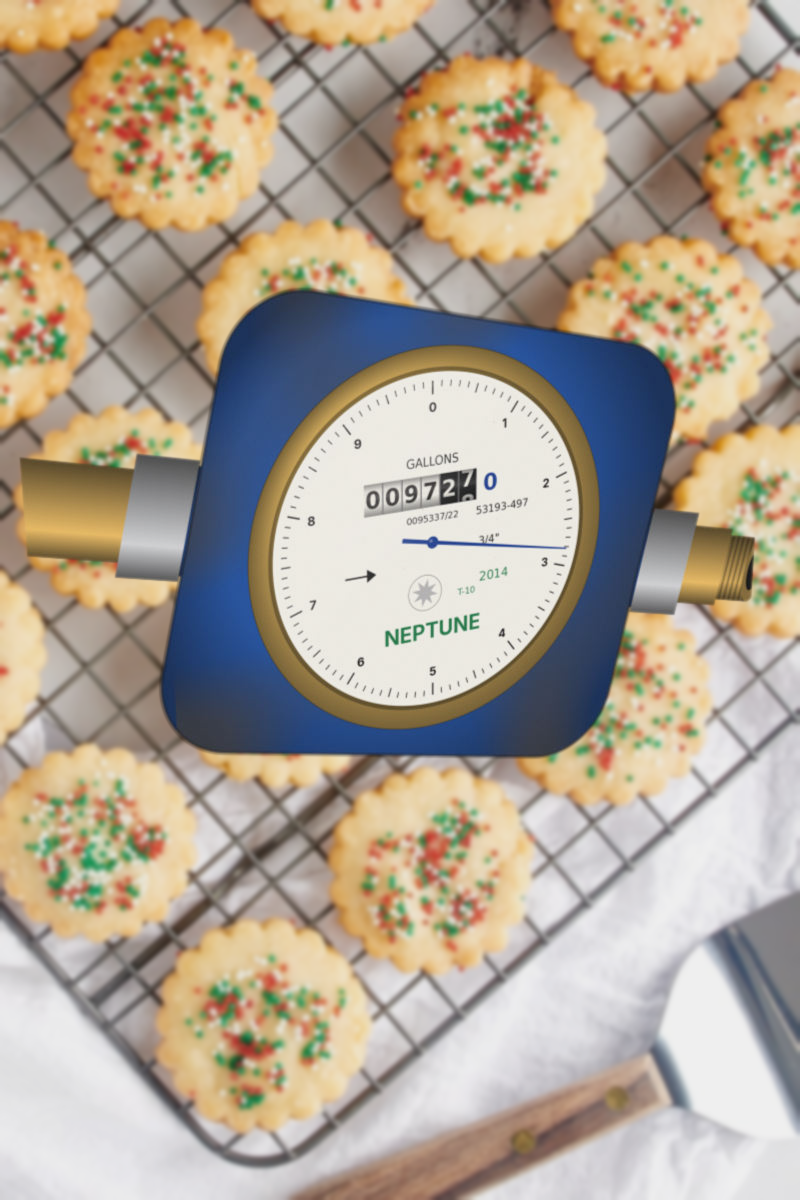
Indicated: 97272.8,gal
